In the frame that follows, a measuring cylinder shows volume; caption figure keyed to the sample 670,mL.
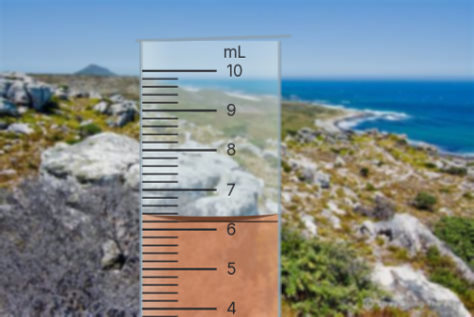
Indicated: 6.2,mL
